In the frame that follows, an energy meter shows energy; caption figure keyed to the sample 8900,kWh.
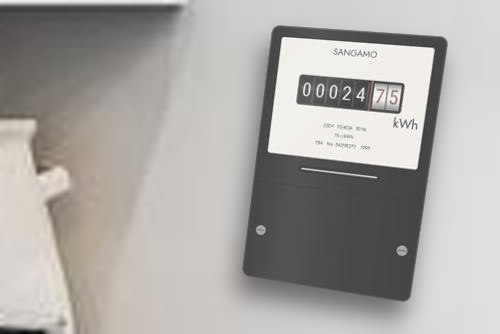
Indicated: 24.75,kWh
